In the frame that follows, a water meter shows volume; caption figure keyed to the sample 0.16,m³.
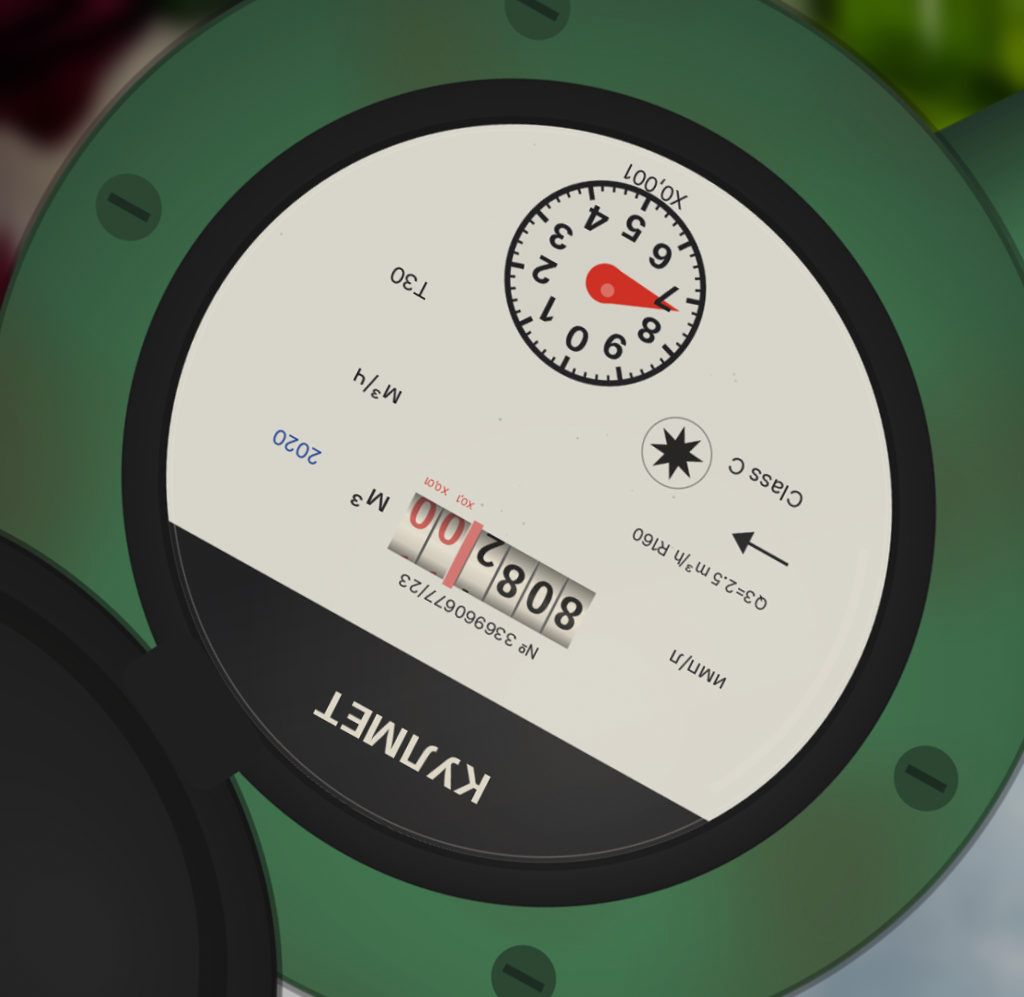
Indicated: 8081.997,m³
